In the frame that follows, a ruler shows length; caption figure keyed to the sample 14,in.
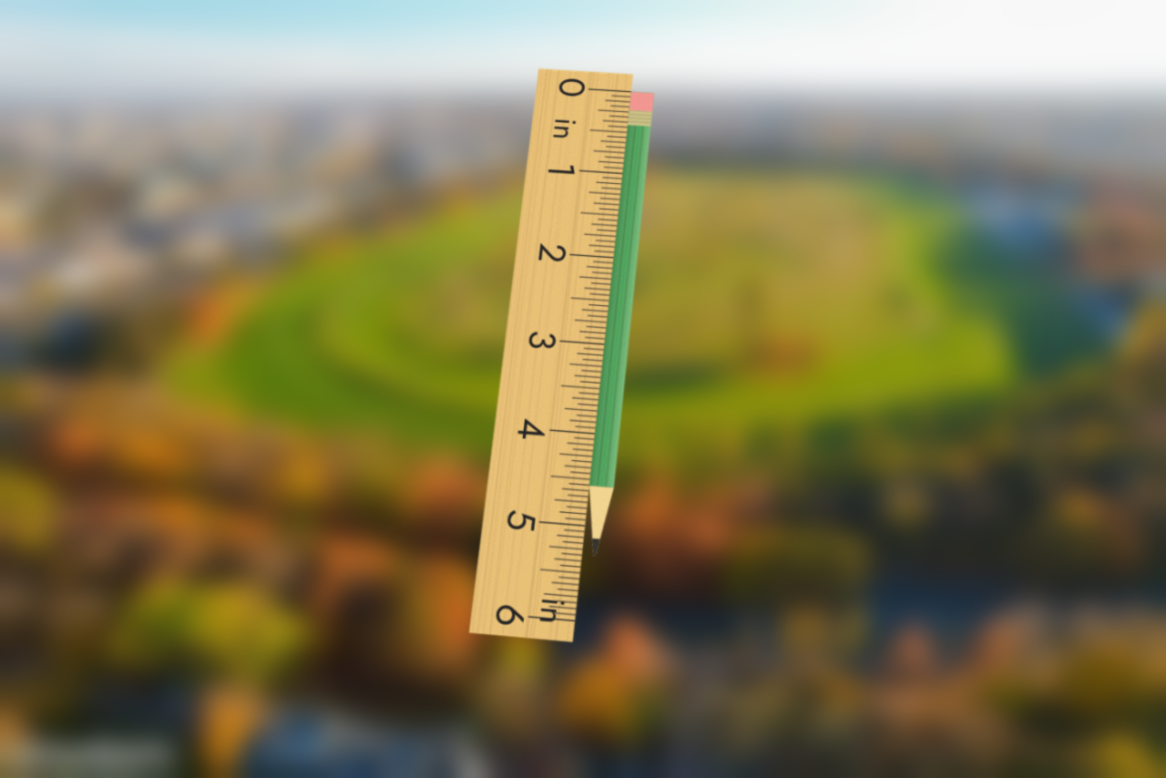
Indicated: 5.3125,in
